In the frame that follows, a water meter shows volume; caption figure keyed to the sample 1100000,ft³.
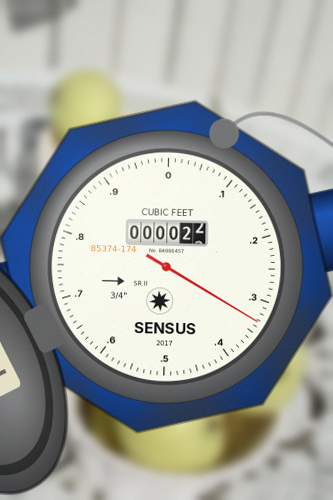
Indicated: 22.33,ft³
